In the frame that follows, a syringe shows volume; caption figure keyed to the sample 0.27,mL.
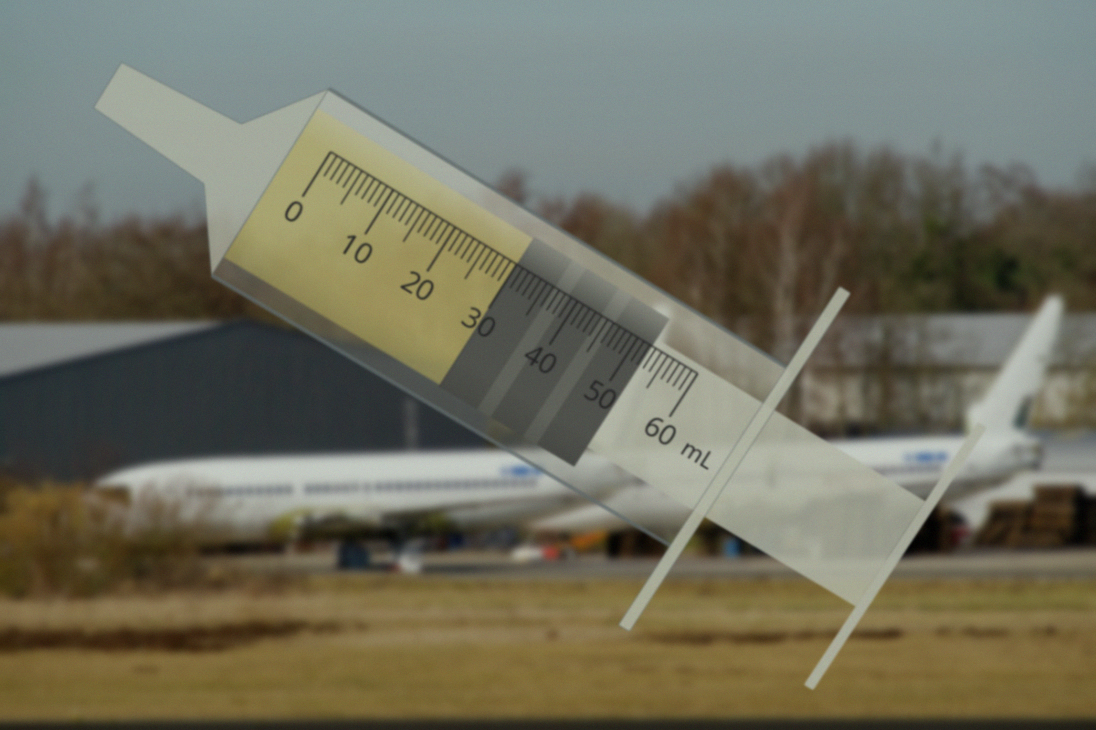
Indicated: 30,mL
